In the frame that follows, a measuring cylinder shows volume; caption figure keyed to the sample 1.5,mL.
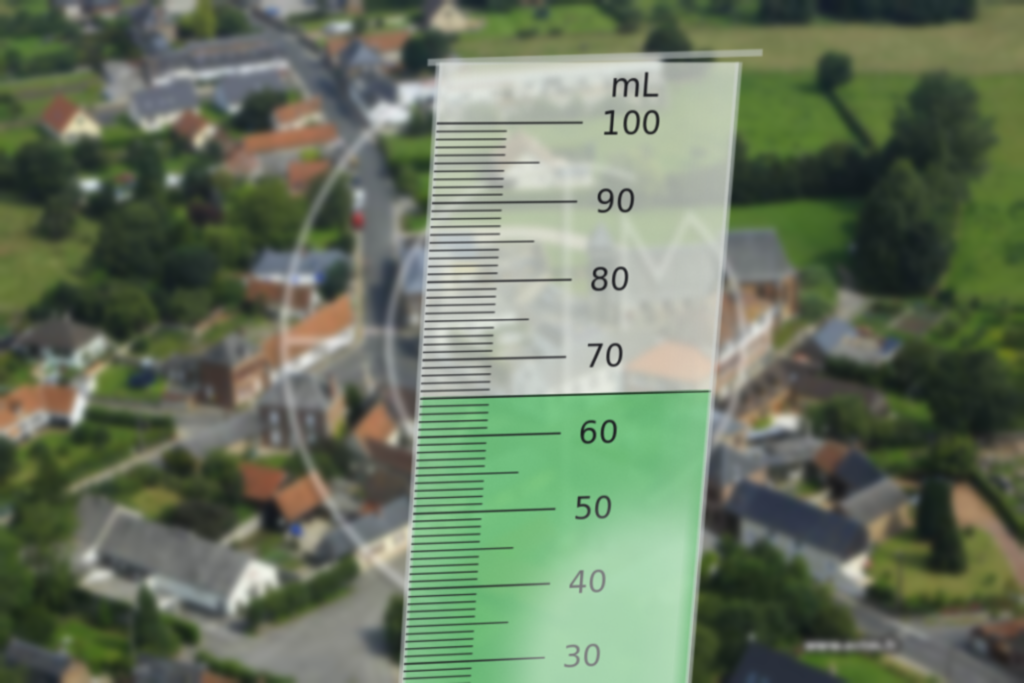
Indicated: 65,mL
